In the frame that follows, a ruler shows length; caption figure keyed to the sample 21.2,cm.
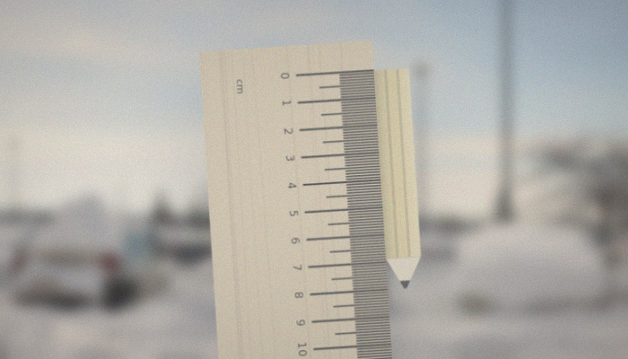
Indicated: 8,cm
